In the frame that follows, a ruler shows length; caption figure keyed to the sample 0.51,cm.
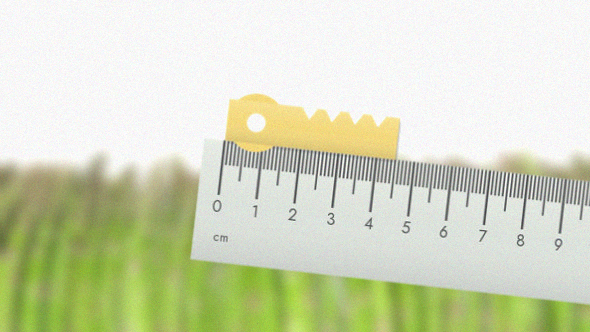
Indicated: 4.5,cm
